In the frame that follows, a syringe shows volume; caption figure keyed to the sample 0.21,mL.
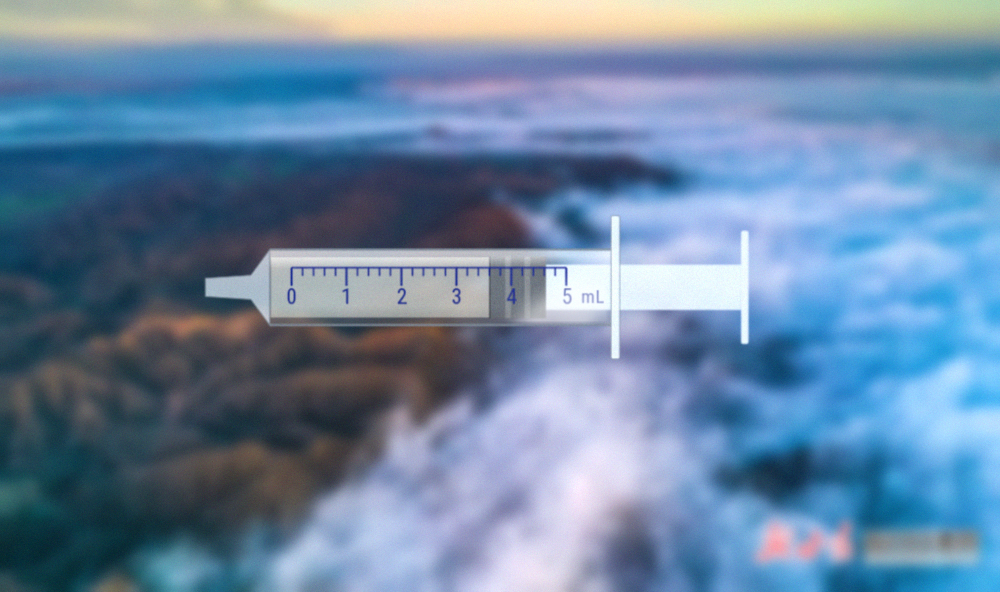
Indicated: 3.6,mL
